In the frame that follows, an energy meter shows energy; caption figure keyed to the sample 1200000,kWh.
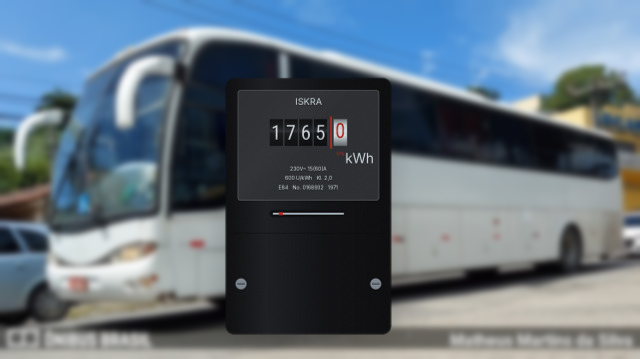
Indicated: 1765.0,kWh
